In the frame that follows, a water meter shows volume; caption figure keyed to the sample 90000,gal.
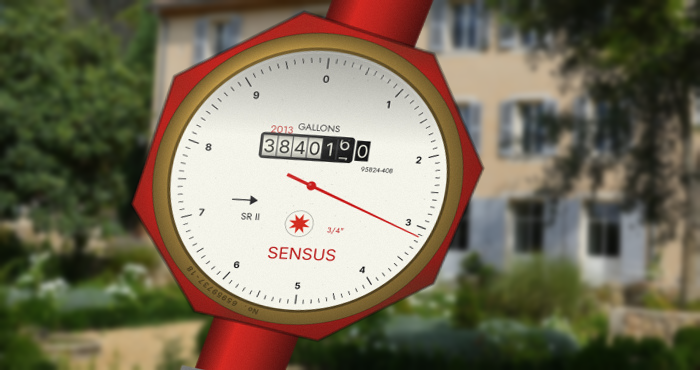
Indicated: 3840163.1,gal
